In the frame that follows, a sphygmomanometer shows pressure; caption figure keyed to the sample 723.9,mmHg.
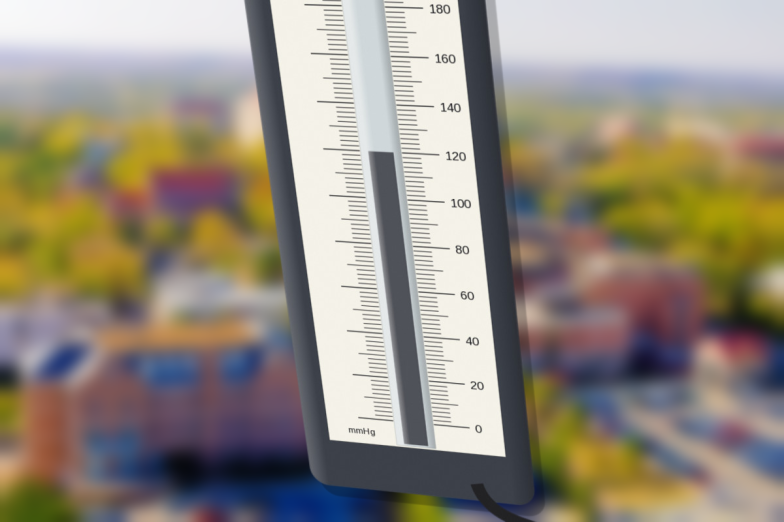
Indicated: 120,mmHg
